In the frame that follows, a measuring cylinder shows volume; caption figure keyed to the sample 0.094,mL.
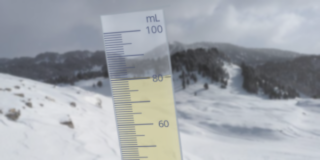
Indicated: 80,mL
